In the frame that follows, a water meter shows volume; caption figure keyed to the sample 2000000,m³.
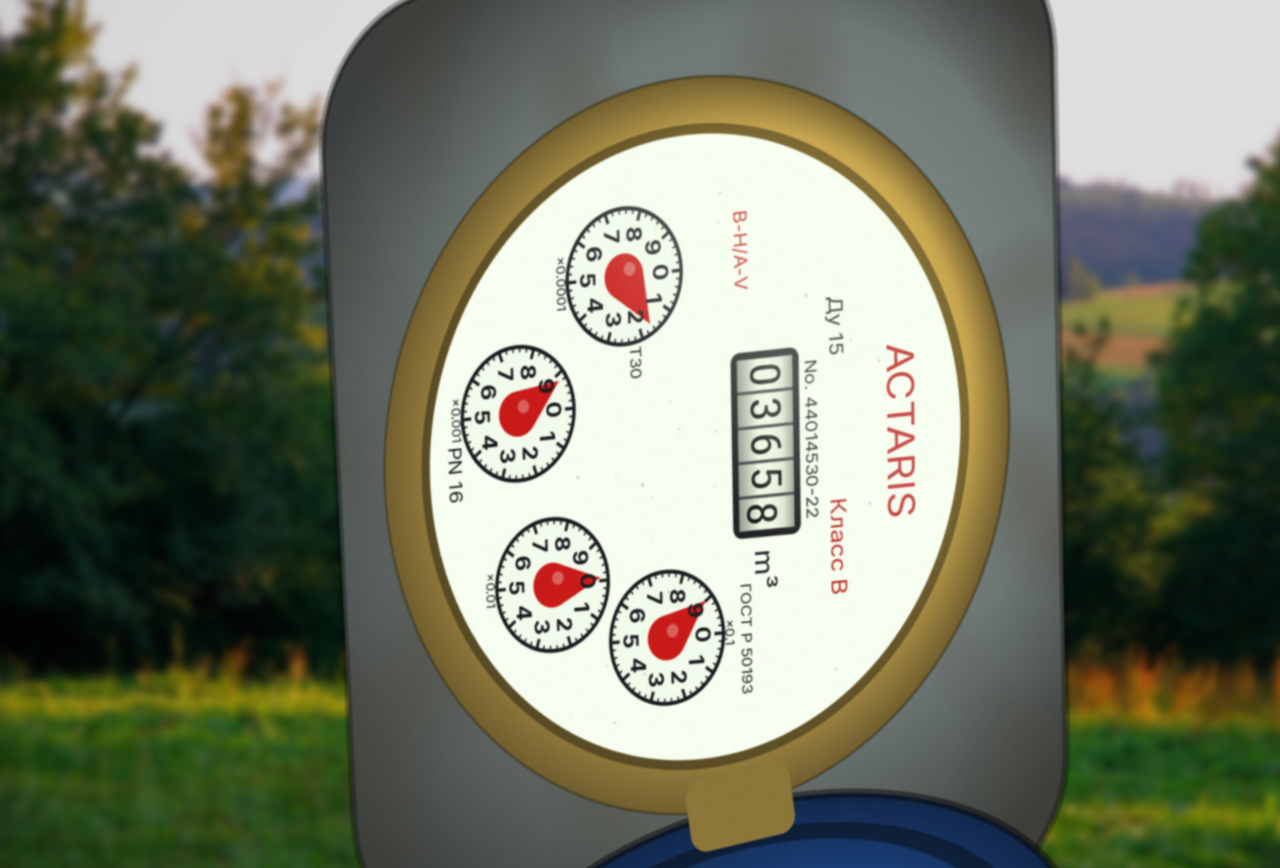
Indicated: 3657.8991,m³
